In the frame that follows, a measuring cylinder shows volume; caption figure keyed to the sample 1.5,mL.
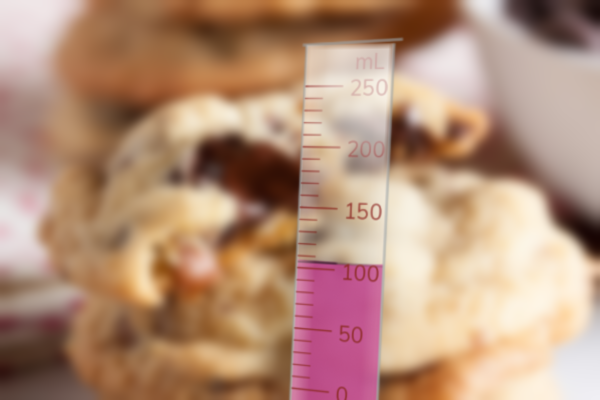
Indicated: 105,mL
